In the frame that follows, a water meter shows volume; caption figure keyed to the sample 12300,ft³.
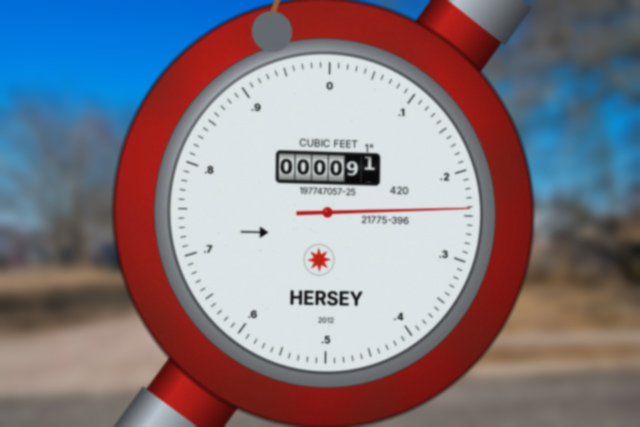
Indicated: 91.24,ft³
